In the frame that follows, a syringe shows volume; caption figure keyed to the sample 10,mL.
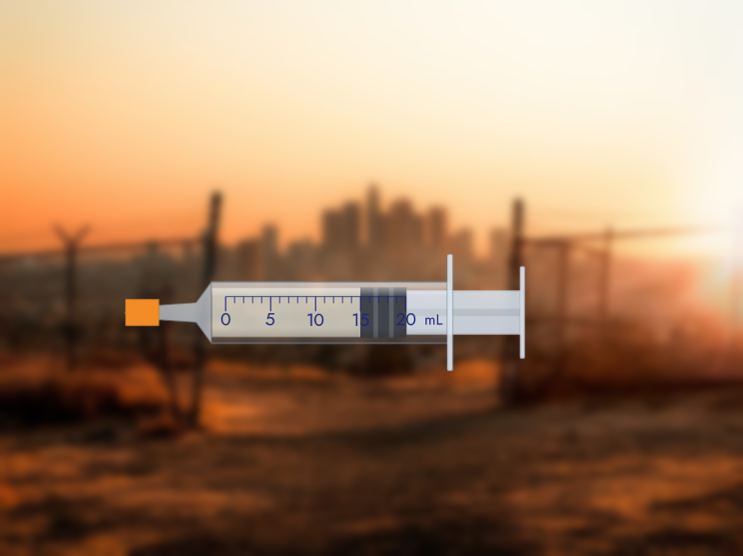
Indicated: 15,mL
